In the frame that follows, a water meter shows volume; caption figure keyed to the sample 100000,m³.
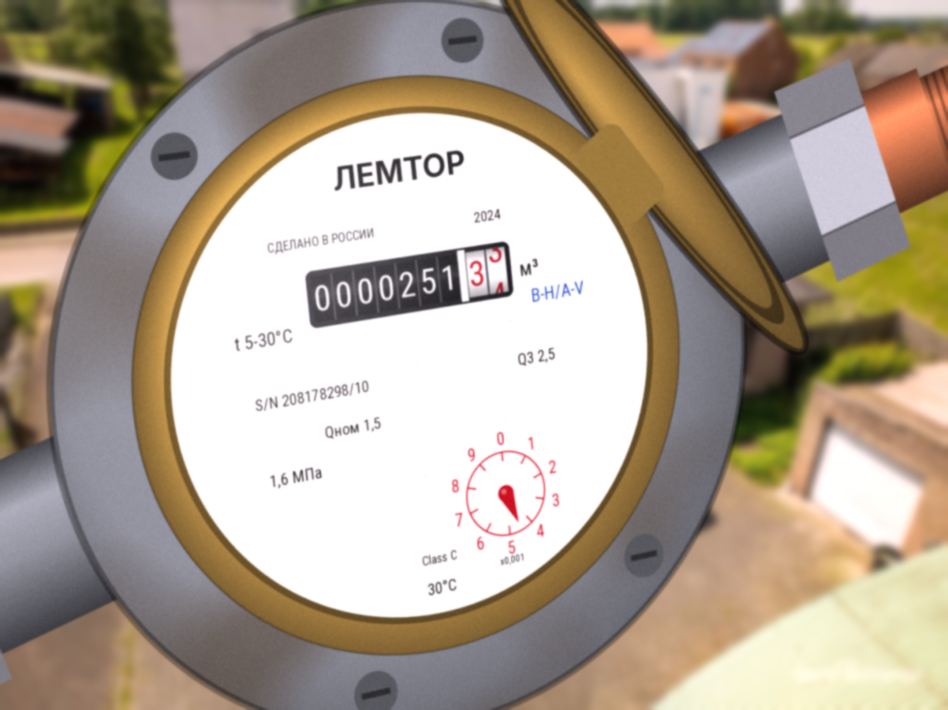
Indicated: 251.334,m³
